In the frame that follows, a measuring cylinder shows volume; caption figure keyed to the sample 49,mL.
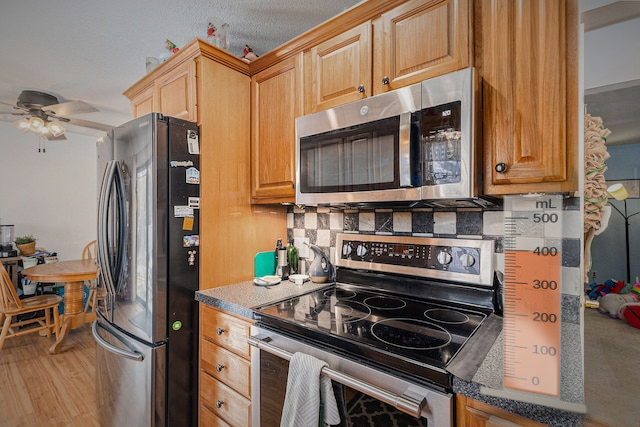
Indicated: 400,mL
